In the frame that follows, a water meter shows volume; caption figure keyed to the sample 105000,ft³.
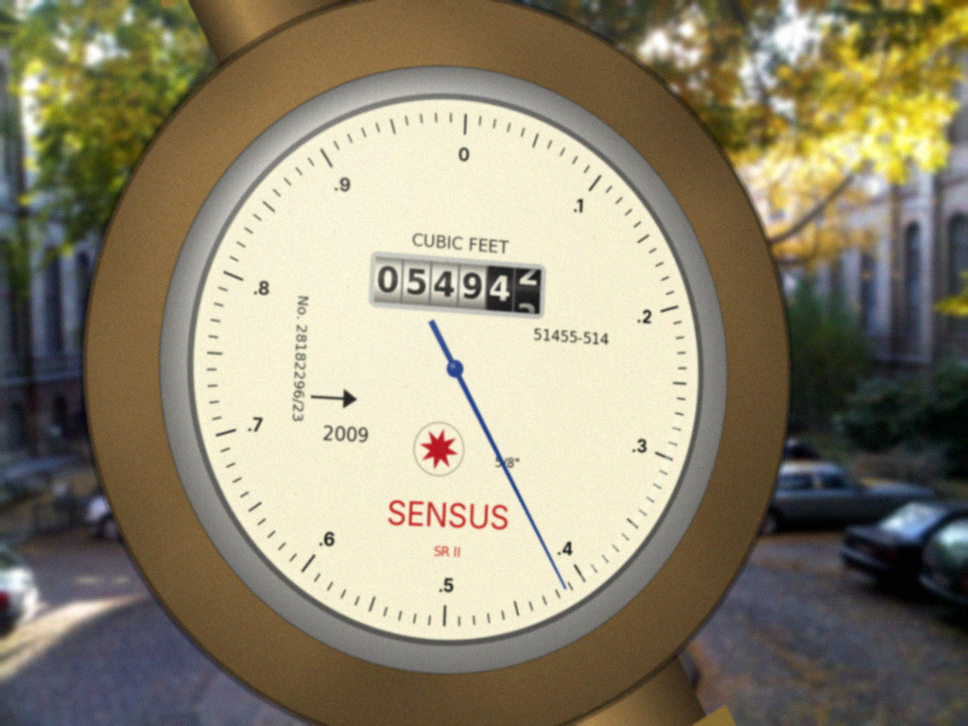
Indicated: 54942.41,ft³
